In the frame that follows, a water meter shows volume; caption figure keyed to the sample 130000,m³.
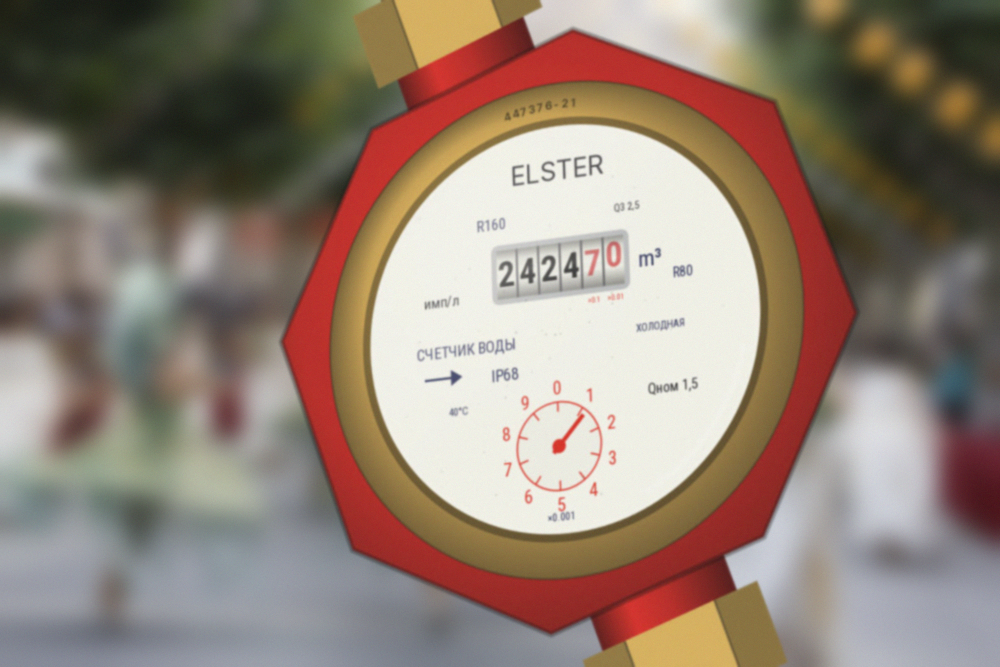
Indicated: 2424.701,m³
